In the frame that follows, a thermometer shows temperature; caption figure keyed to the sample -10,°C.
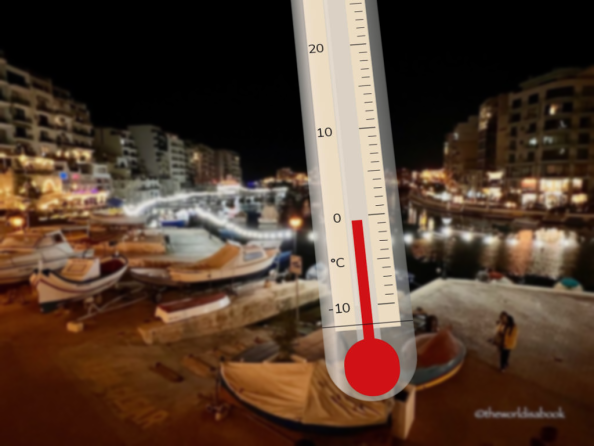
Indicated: -0.5,°C
